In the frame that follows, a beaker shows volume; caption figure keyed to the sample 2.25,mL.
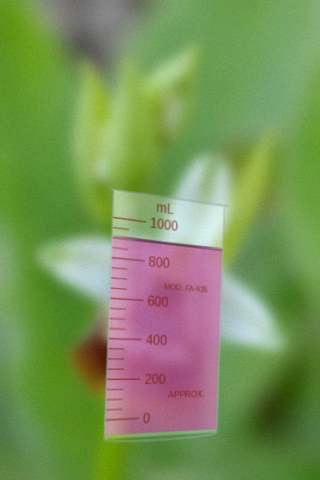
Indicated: 900,mL
